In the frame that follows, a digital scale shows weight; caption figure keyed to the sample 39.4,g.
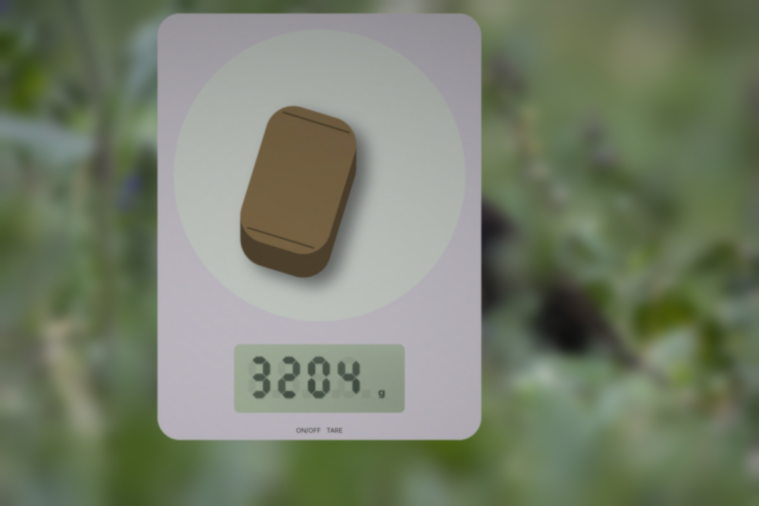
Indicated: 3204,g
